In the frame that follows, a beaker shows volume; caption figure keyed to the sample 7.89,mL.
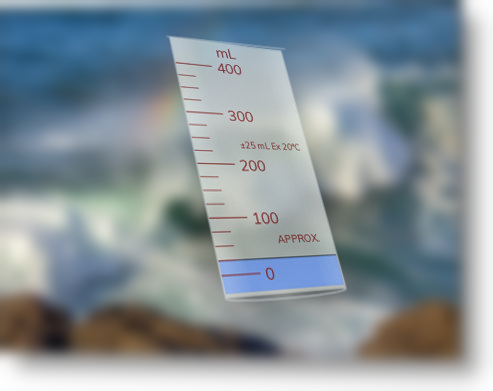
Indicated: 25,mL
